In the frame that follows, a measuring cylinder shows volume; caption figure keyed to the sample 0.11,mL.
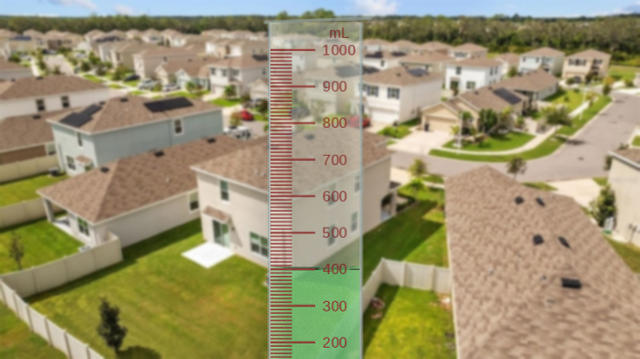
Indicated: 400,mL
